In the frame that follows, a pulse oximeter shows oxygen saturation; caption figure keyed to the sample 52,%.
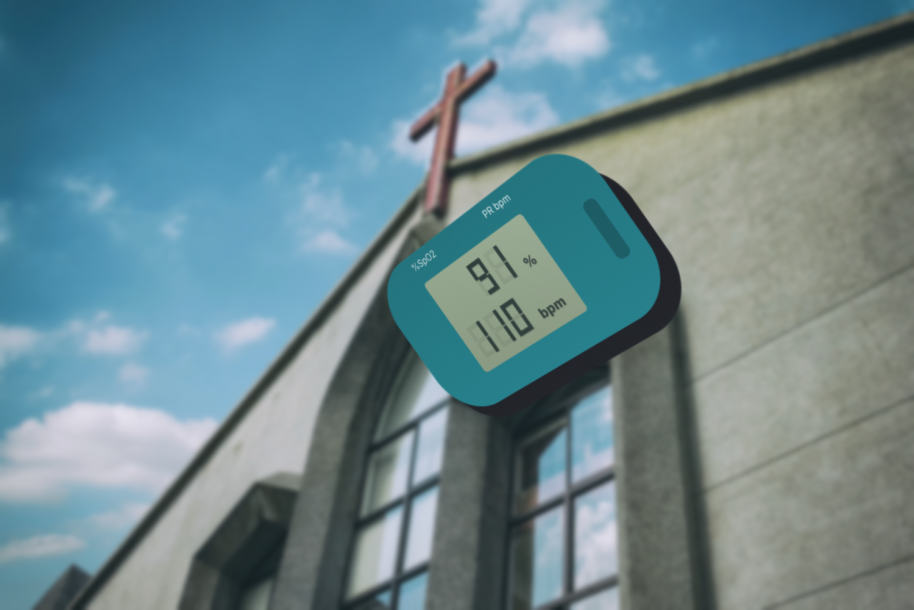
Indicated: 91,%
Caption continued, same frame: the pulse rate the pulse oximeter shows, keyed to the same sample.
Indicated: 110,bpm
